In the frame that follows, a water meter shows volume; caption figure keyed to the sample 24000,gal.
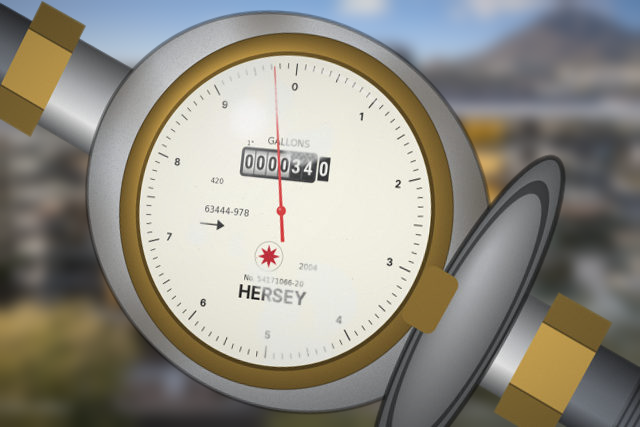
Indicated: 339.7,gal
